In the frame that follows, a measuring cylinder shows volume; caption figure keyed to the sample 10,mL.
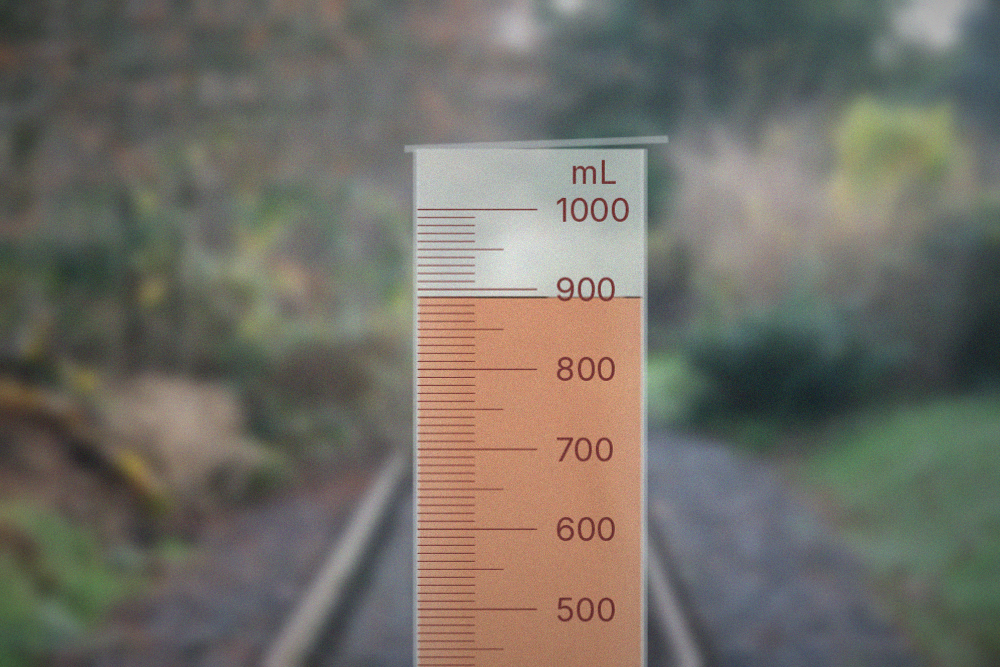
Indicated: 890,mL
